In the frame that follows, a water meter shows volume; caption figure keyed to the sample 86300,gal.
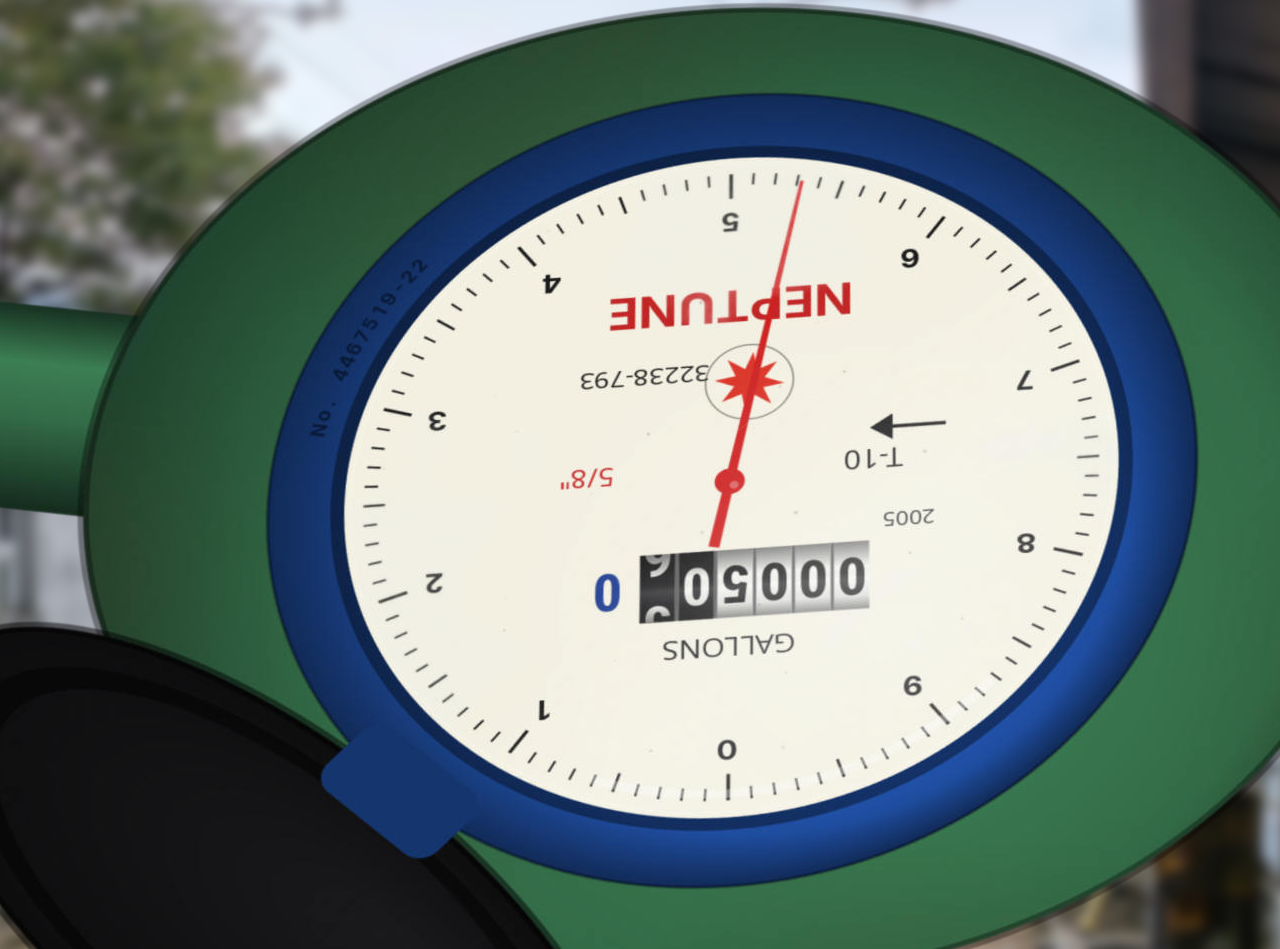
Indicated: 5055.3,gal
